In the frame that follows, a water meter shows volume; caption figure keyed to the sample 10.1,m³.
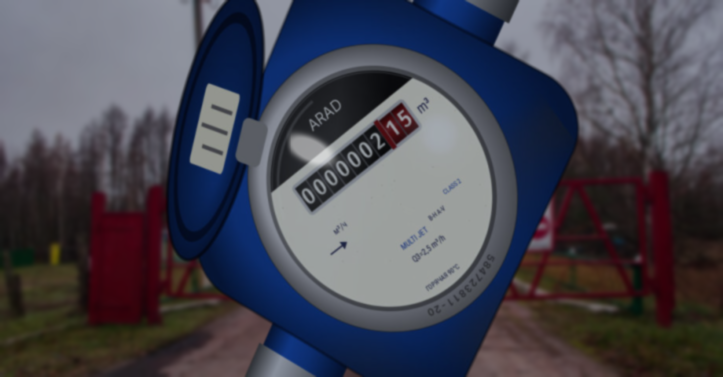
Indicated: 2.15,m³
